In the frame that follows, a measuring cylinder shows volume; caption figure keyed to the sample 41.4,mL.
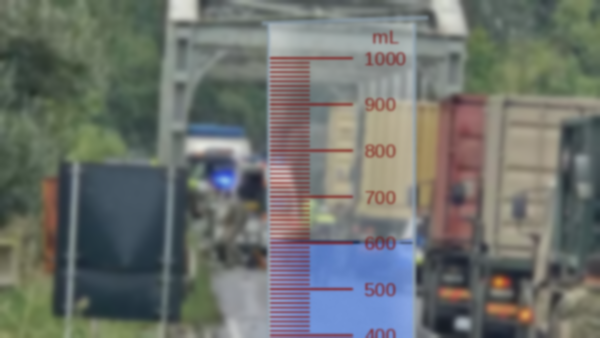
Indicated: 600,mL
